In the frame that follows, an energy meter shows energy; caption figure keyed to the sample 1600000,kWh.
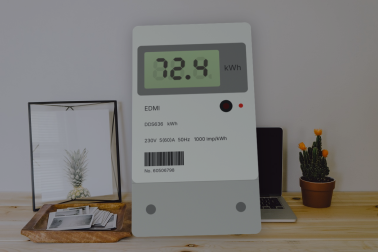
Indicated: 72.4,kWh
